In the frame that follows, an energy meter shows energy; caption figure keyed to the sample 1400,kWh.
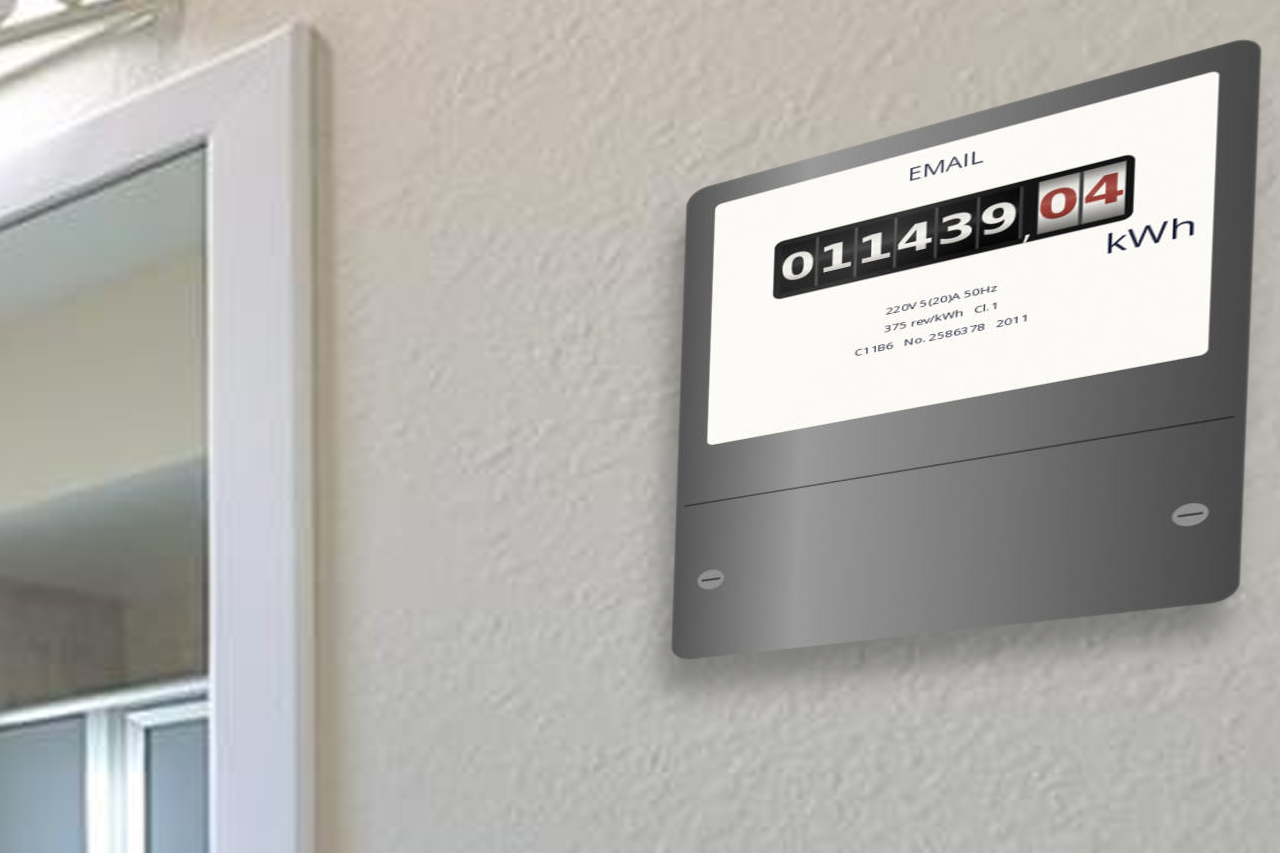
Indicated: 11439.04,kWh
